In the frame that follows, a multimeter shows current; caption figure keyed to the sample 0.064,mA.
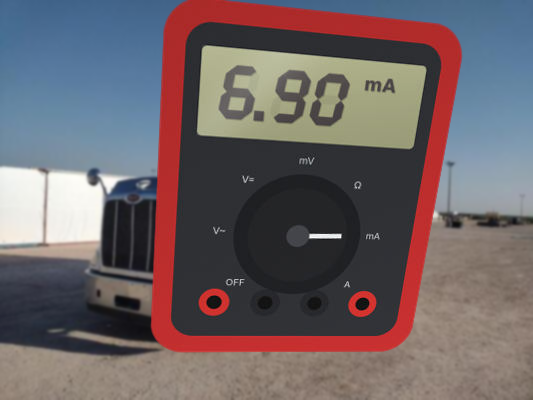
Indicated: 6.90,mA
